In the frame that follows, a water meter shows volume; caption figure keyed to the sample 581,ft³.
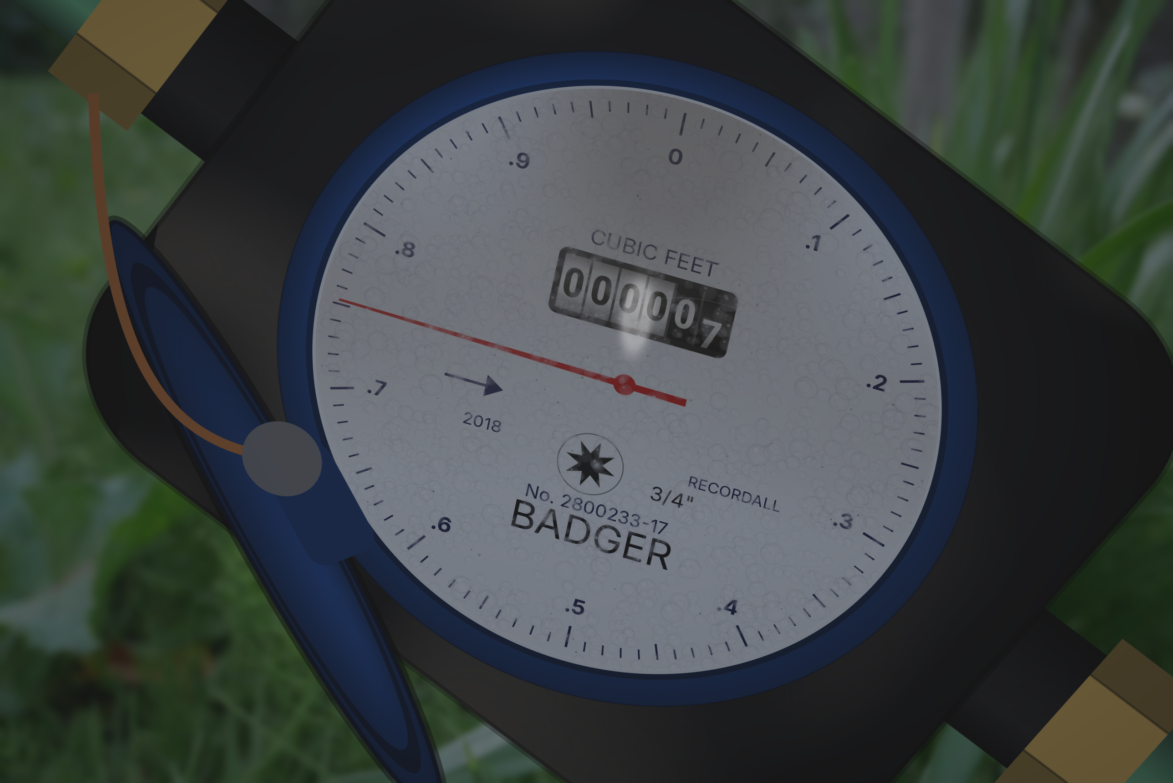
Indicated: 6.75,ft³
